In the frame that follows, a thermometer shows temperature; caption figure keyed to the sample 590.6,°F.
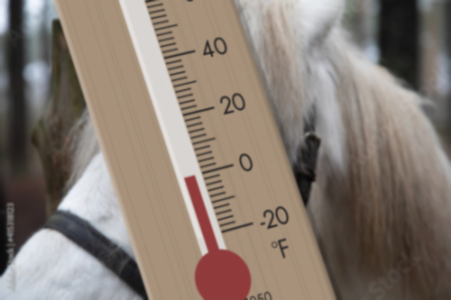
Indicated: 0,°F
